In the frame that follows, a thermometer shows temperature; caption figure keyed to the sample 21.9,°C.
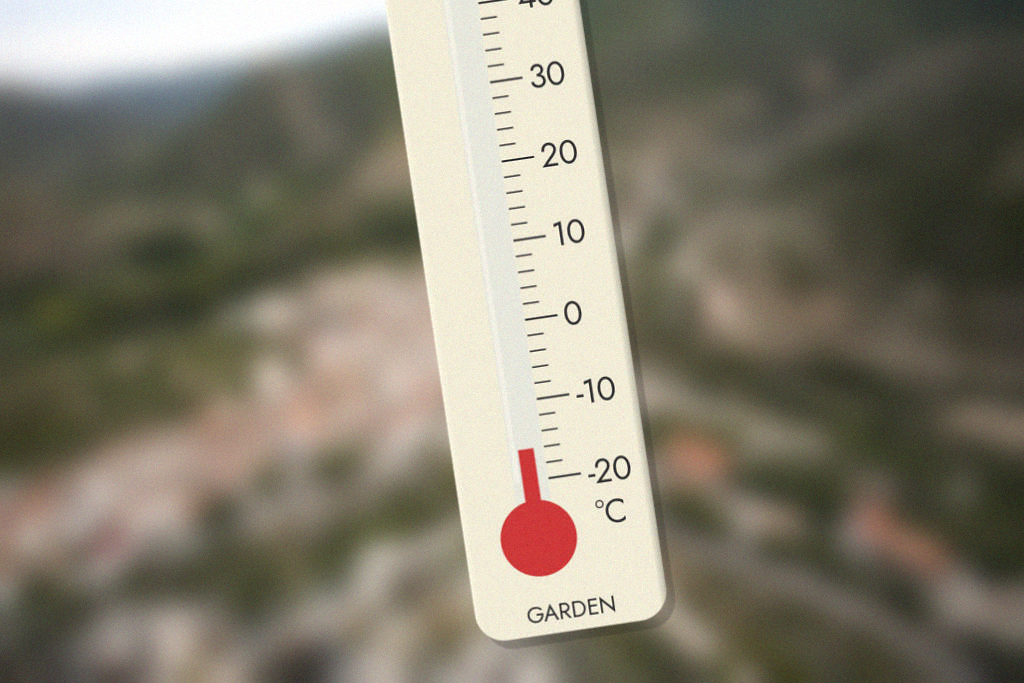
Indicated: -16,°C
